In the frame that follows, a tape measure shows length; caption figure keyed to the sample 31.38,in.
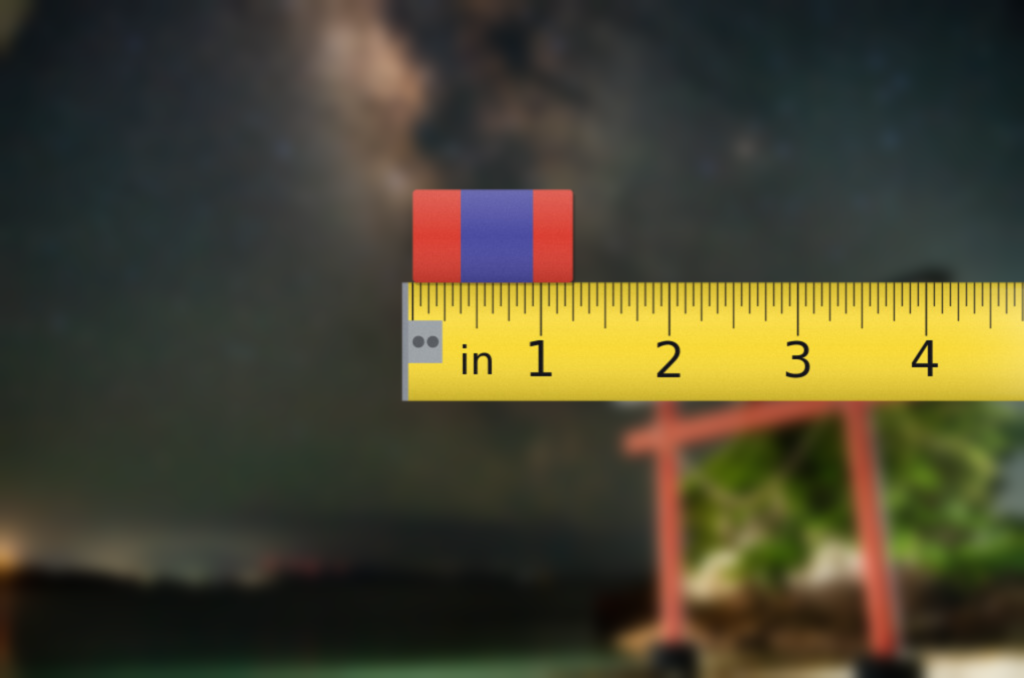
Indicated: 1.25,in
